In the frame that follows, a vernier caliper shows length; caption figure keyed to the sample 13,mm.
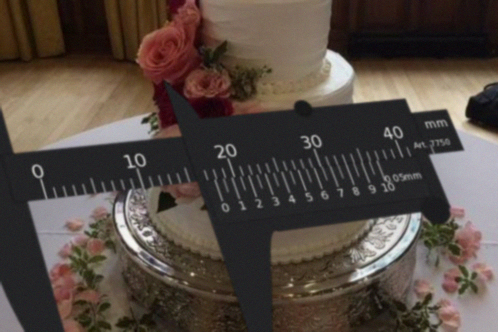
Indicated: 17.8,mm
